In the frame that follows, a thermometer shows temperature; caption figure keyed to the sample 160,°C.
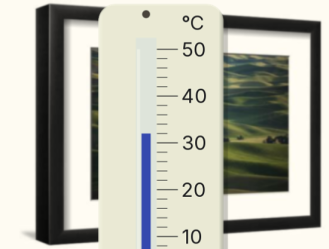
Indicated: 32,°C
